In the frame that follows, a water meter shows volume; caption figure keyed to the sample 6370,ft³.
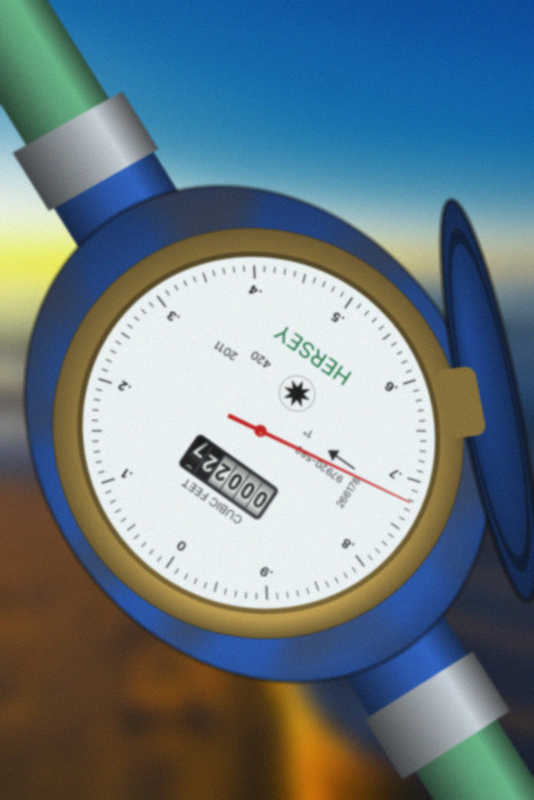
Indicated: 226.72,ft³
